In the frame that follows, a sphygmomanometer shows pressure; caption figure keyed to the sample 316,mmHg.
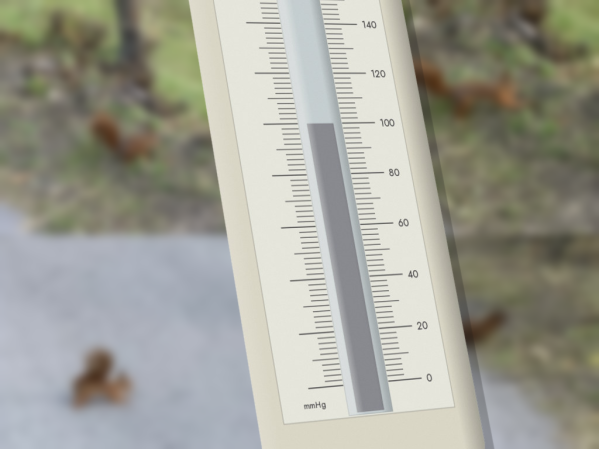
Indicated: 100,mmHg
